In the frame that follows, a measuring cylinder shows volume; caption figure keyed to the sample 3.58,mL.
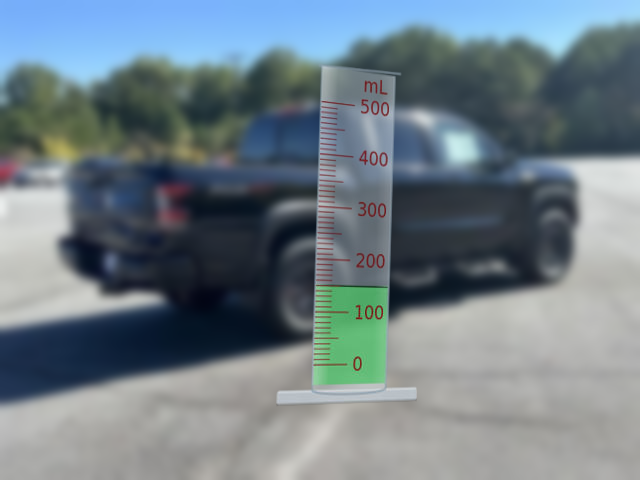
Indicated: 150,mL
